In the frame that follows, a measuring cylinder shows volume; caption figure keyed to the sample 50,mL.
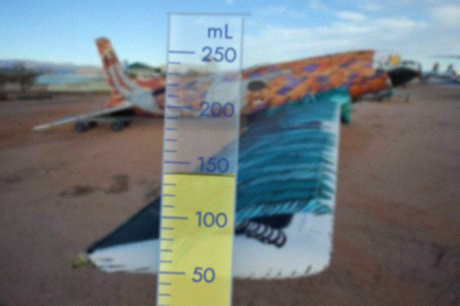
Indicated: 140,mL
